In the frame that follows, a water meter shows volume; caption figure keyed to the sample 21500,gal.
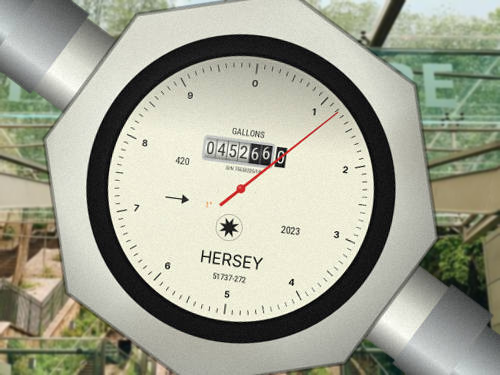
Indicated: 452661.2,gal
